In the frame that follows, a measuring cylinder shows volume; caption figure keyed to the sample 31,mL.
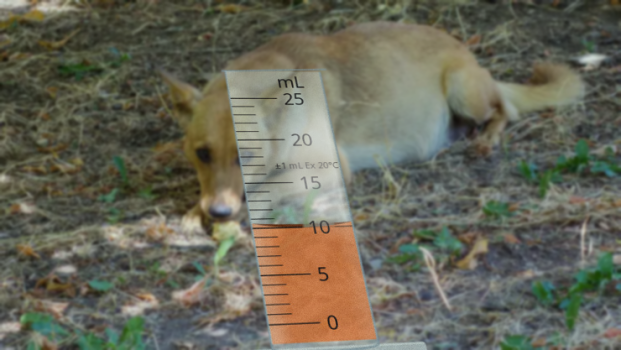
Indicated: 10,mL
